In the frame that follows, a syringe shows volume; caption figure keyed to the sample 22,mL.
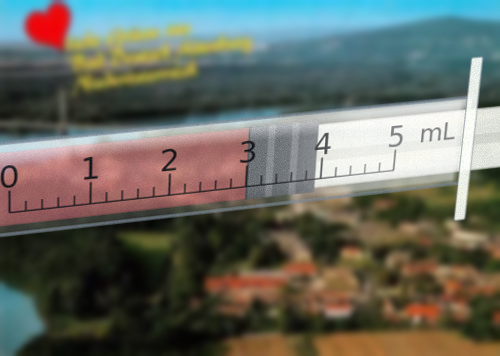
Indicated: 3,mL
